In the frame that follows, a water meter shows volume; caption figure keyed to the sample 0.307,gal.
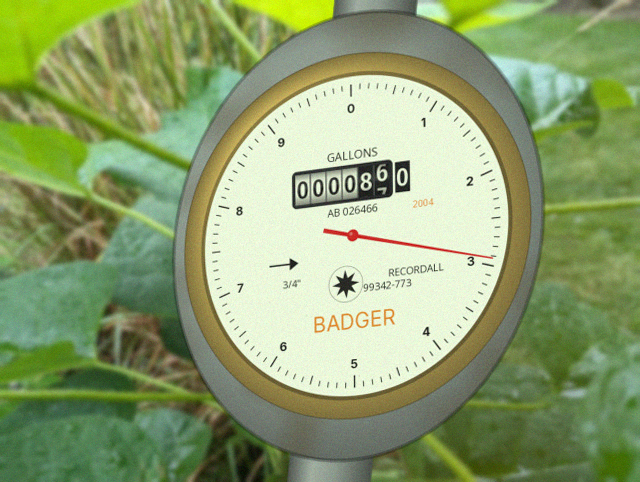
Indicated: 862.9,gal
